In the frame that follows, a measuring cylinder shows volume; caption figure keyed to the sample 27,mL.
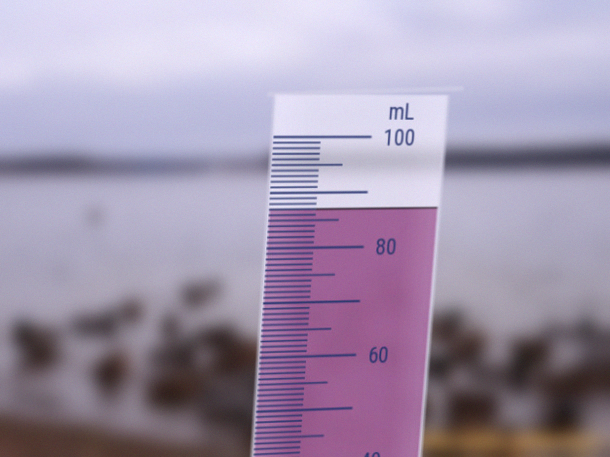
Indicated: 87,mL
